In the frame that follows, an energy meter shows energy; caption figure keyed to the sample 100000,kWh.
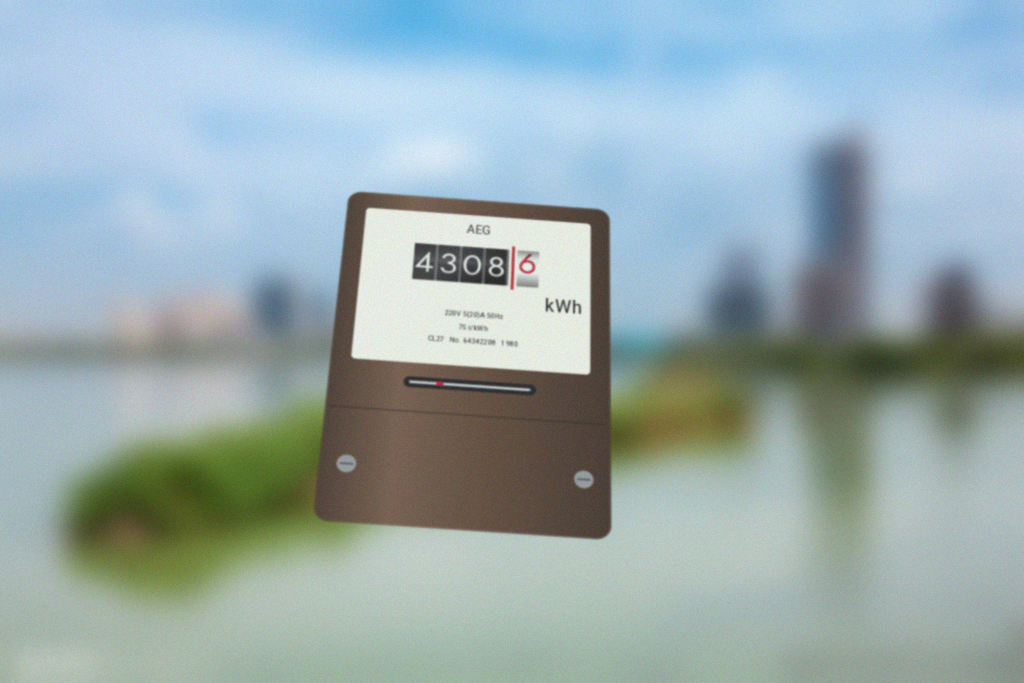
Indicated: 4308.6,kWh
